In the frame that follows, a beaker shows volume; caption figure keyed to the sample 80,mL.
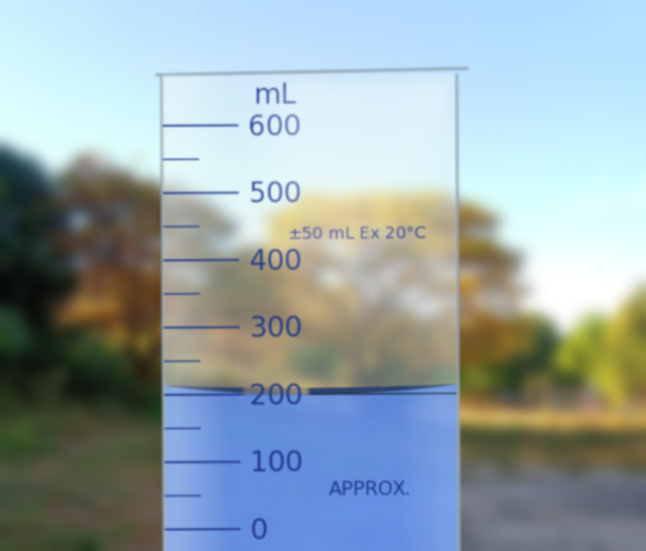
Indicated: 200,mL
